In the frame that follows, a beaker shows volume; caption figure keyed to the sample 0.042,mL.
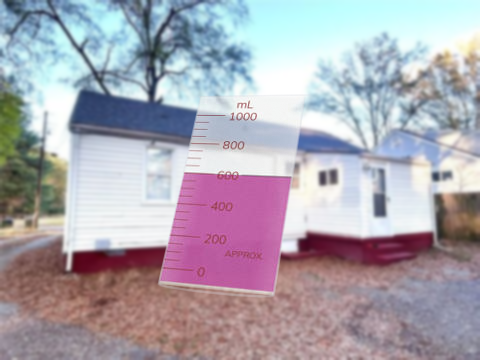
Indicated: 600,mL
